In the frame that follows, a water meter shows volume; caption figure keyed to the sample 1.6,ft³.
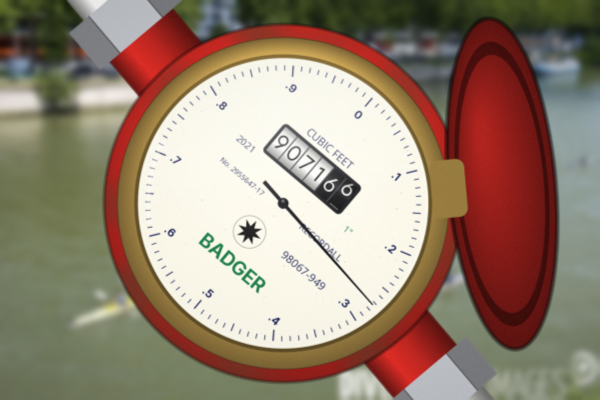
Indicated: 907166.27,ft³
